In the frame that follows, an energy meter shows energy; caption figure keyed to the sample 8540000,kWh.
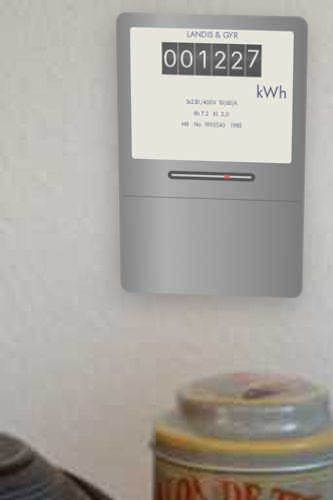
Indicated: 1227,kWh
